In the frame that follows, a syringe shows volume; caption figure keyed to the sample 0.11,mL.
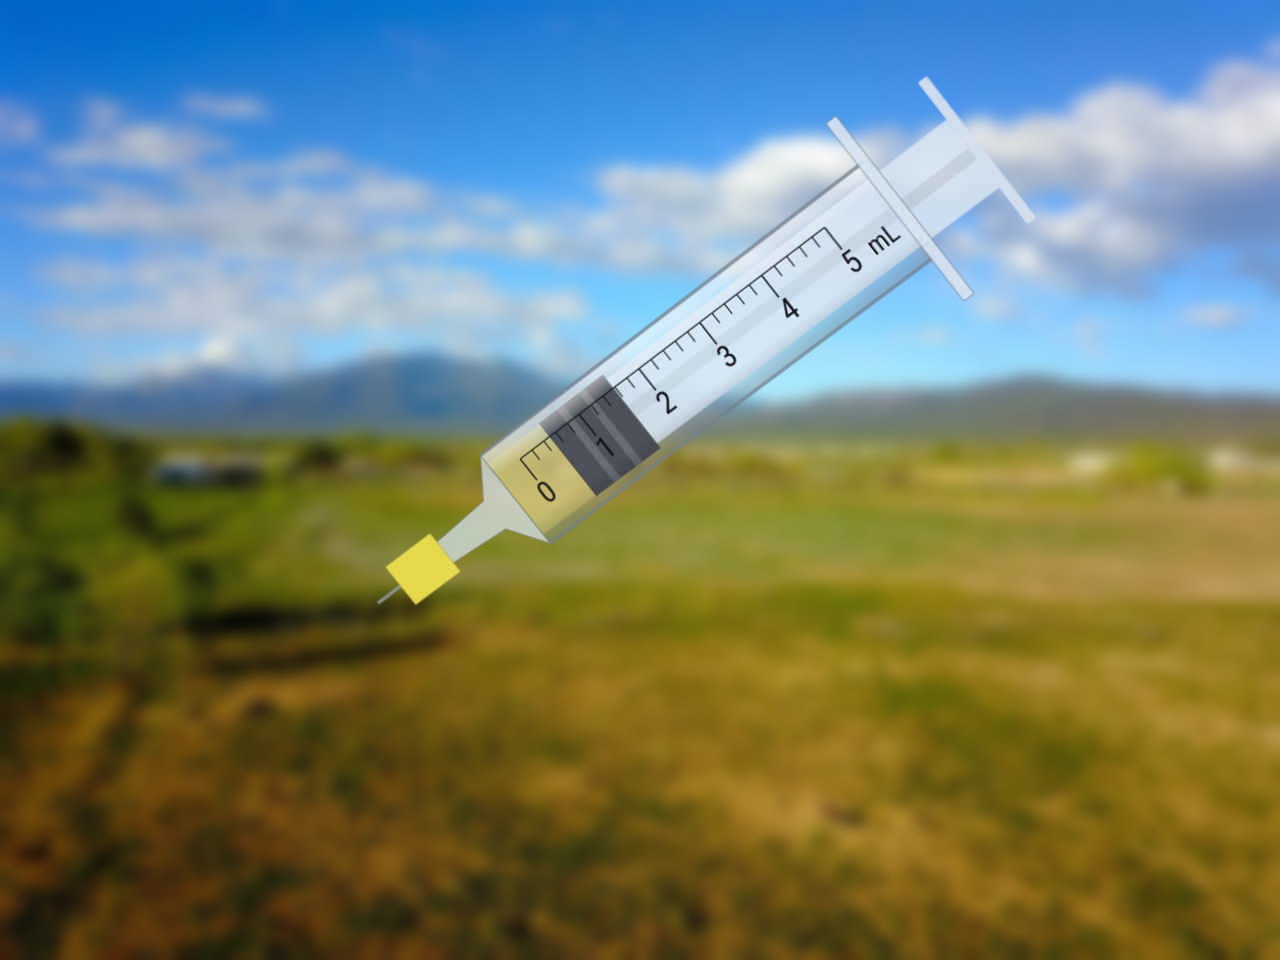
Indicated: 0.5,mL
